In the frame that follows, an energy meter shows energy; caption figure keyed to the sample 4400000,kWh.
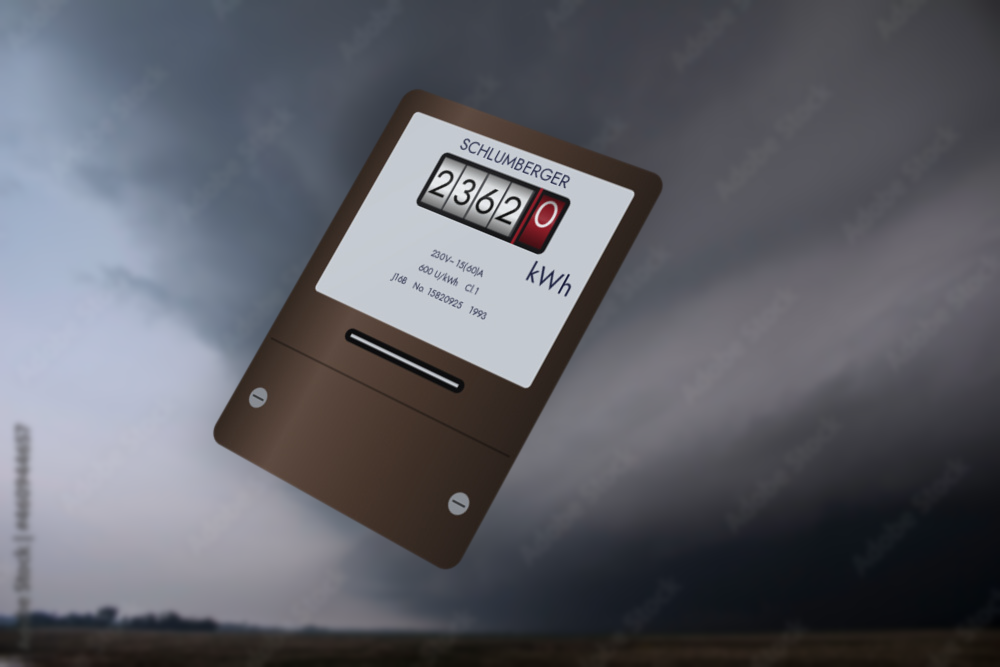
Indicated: 2362.0,kWh
